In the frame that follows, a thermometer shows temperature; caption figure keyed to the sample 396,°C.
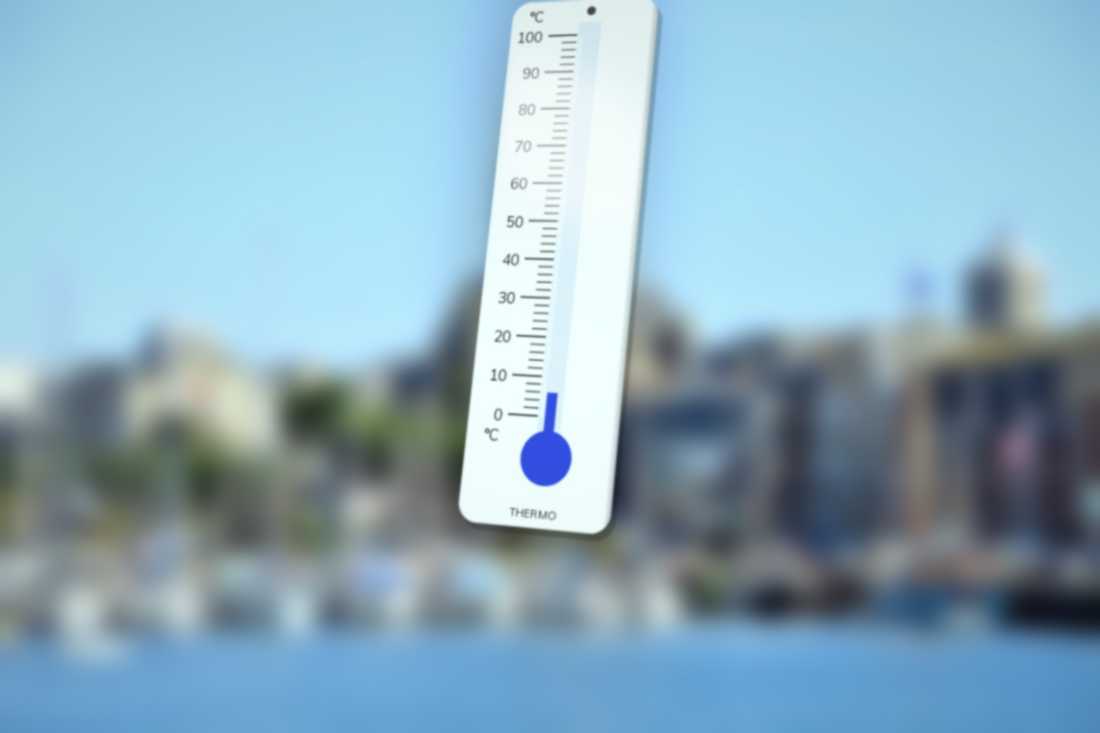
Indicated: 6,°C
